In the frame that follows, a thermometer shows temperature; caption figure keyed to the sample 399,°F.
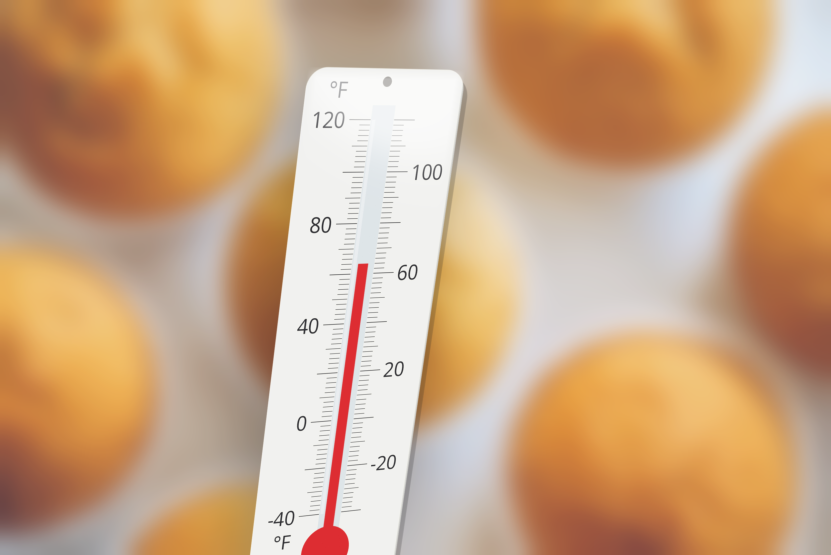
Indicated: 64,°F
